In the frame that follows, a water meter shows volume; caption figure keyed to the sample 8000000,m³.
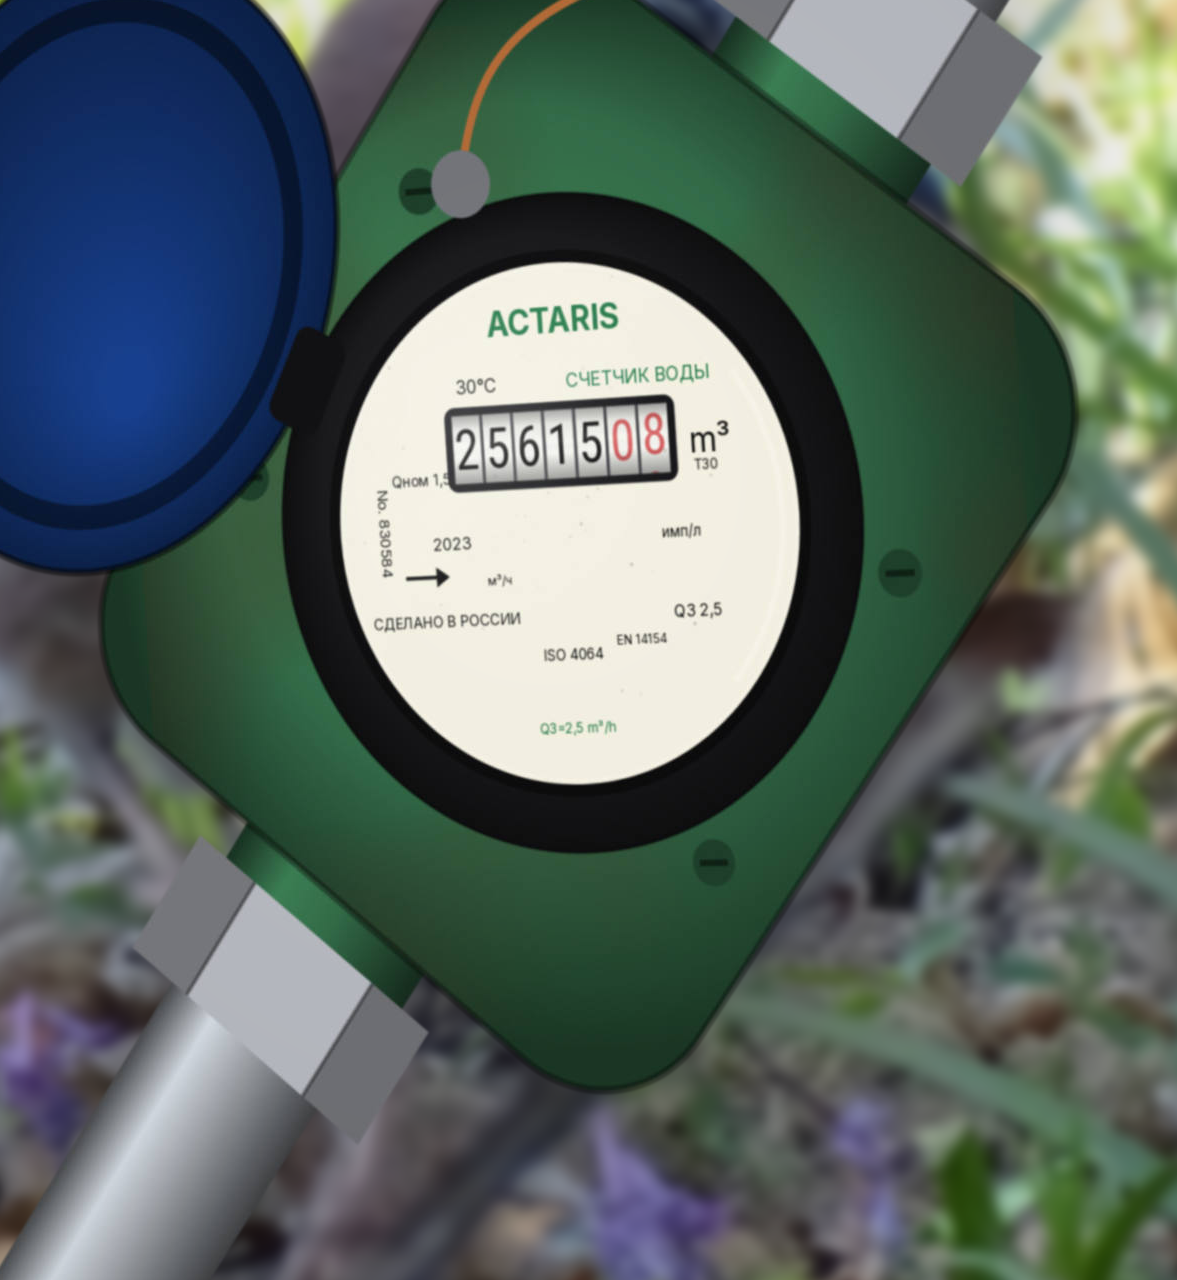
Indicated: 25615.08,m³
